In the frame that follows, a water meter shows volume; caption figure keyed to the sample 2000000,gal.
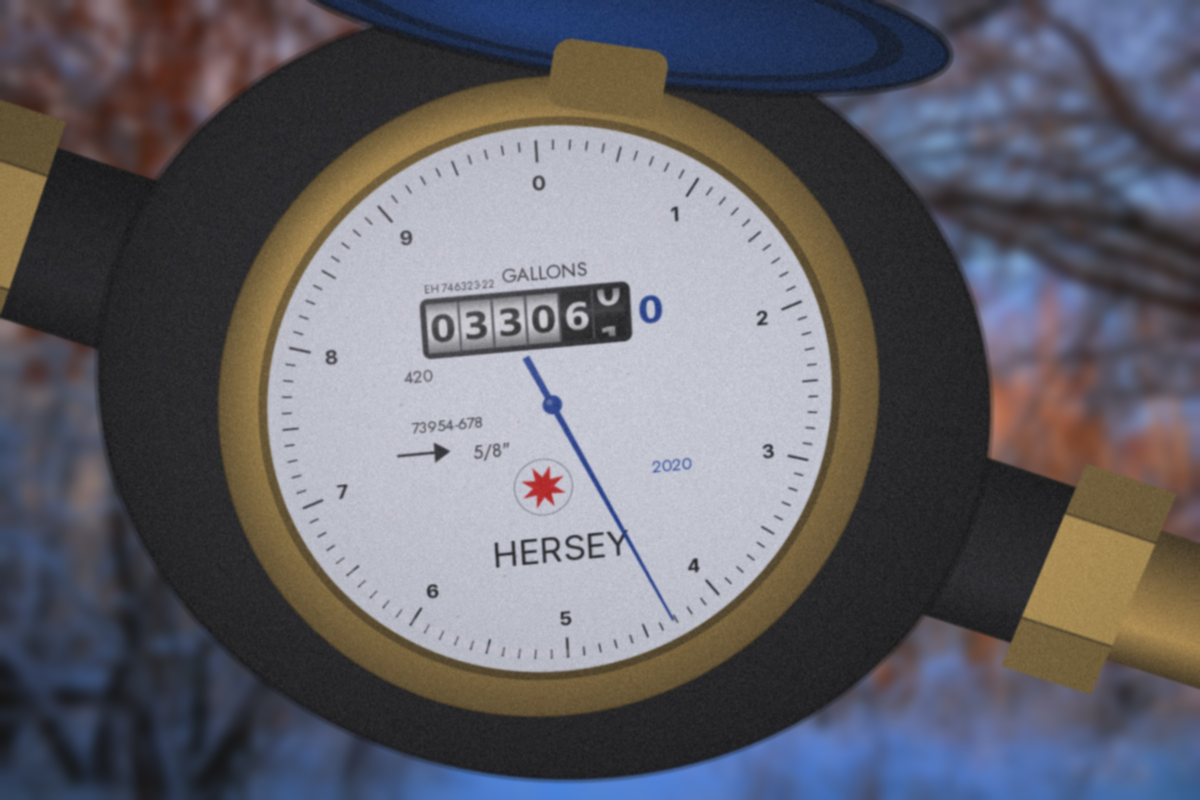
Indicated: 330604.3,gal
